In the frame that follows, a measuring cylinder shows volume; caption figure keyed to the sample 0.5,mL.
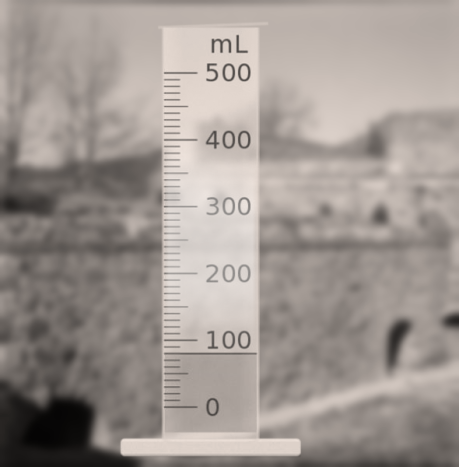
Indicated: 80,mL
